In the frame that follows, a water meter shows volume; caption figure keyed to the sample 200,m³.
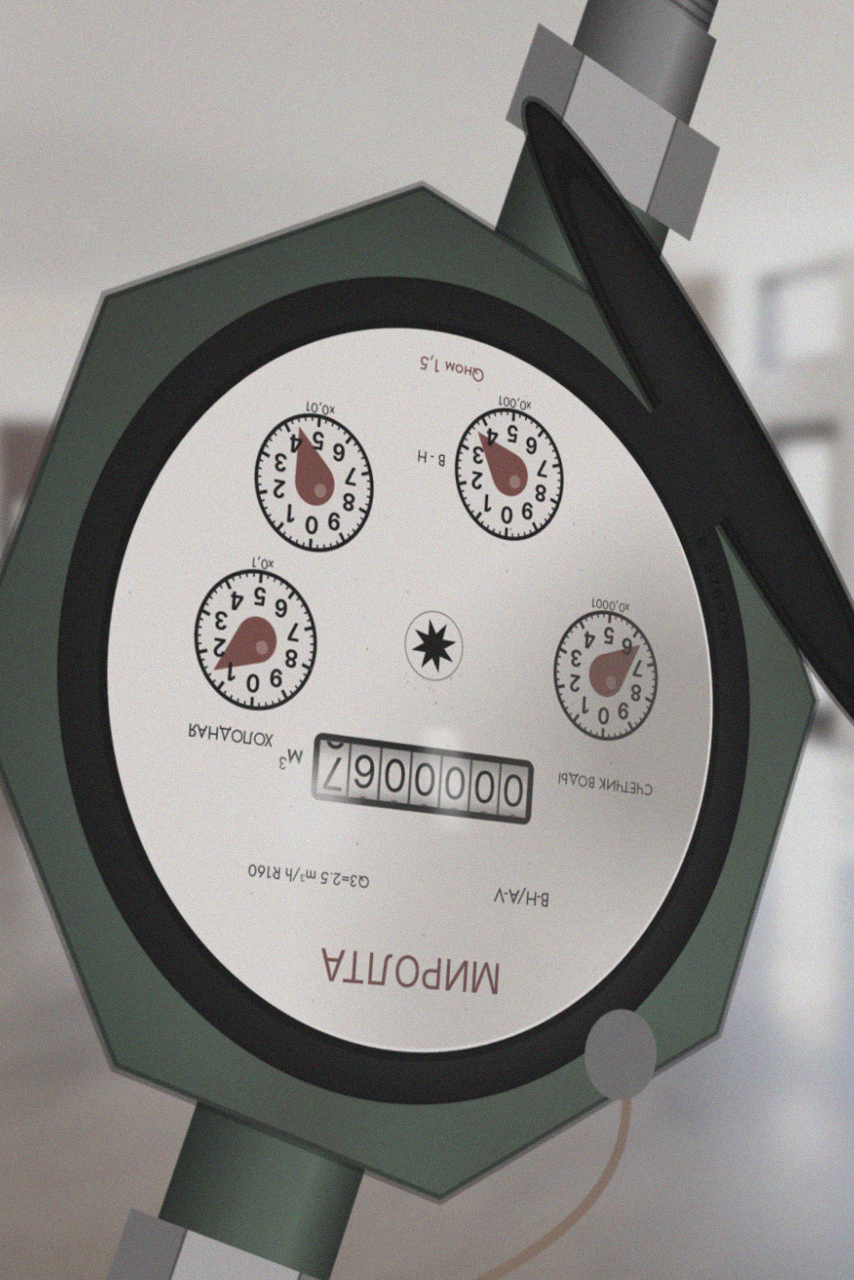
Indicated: 67.1436,m³
